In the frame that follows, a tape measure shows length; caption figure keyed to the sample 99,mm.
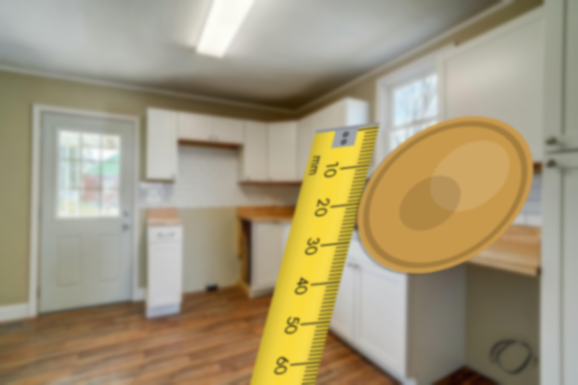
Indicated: 40,mm
